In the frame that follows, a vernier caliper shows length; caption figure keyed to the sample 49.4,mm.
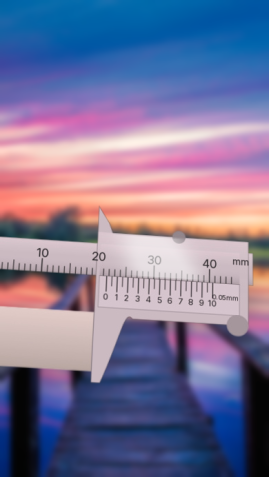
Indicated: 21.6,mm
